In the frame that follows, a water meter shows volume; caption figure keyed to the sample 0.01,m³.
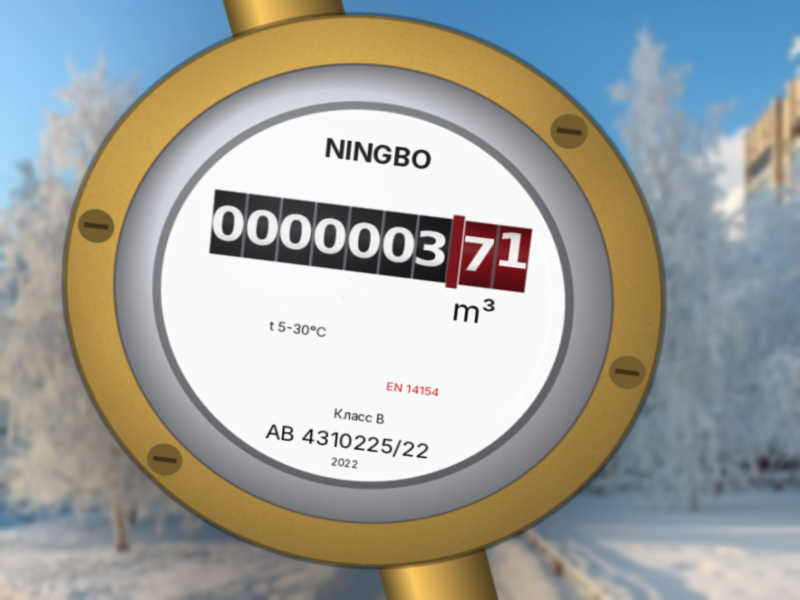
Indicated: 3.71,m³
